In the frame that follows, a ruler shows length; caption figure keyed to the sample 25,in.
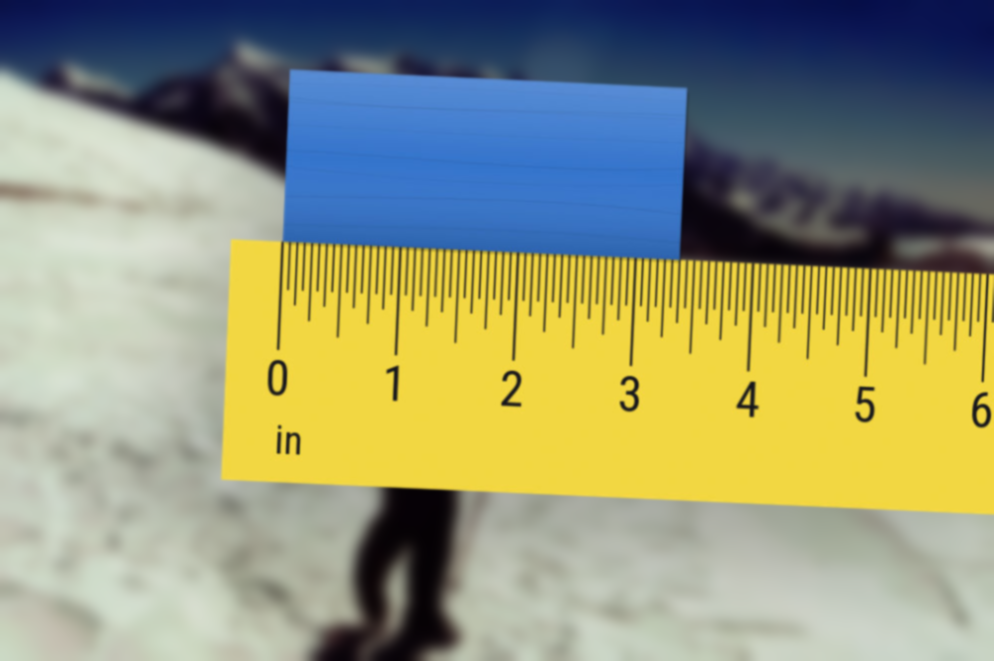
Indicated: 3.375,in
